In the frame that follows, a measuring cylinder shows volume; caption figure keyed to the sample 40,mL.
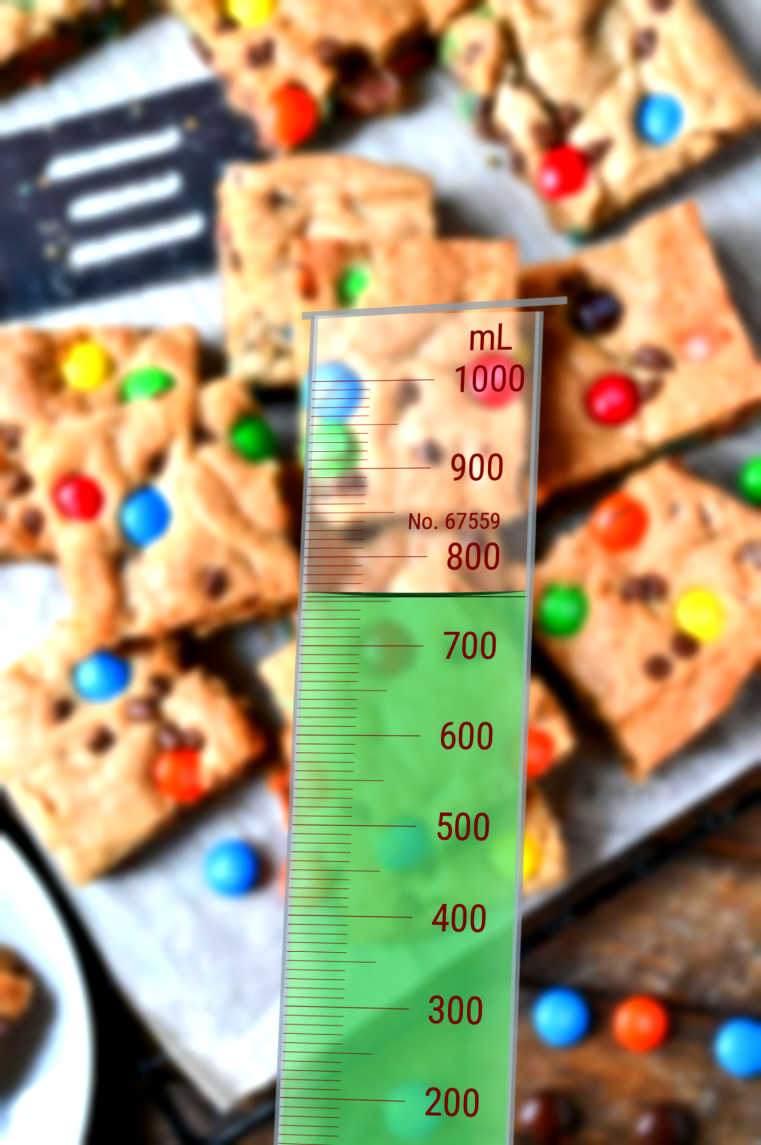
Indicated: 755,mL
